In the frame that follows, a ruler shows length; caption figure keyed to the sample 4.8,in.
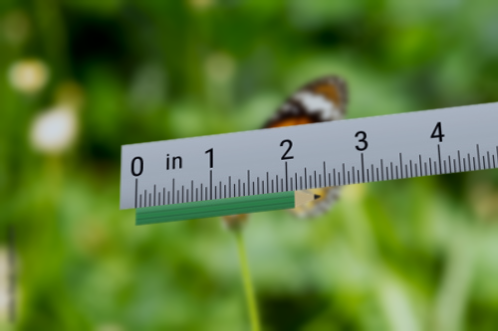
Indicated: 2.4375,in
